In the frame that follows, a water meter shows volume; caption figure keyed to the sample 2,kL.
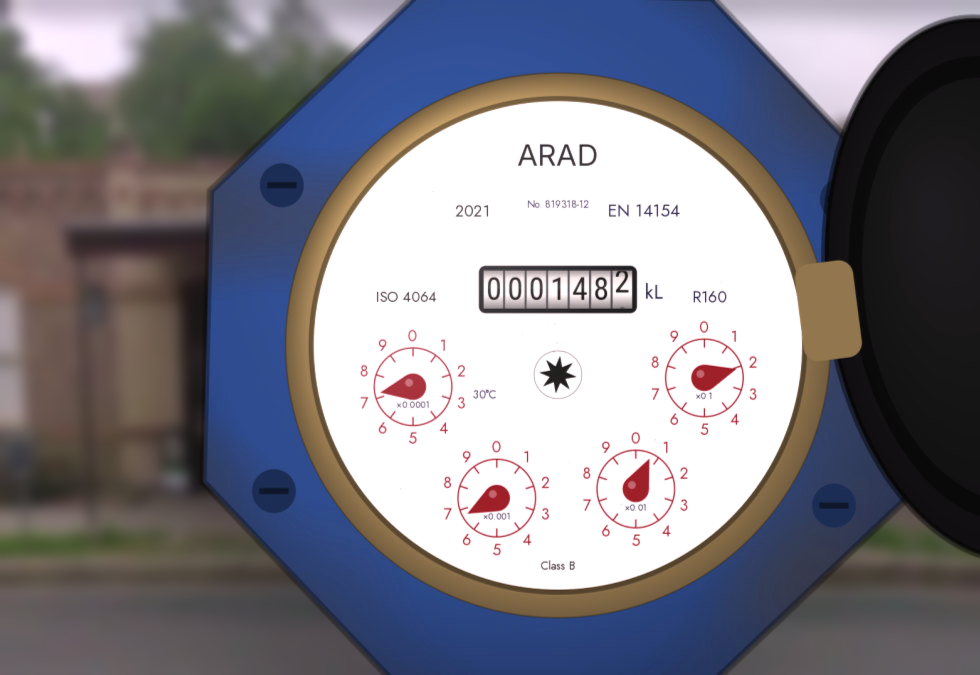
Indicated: 1482.2067,kL
